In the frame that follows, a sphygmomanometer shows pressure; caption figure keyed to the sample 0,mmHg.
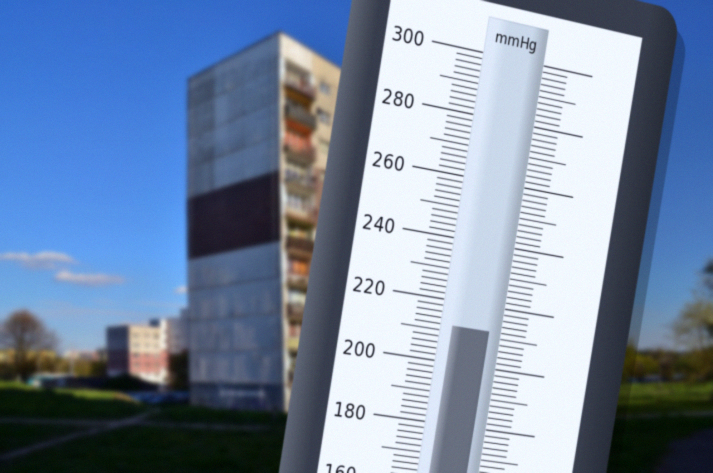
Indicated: 212,mmHg
